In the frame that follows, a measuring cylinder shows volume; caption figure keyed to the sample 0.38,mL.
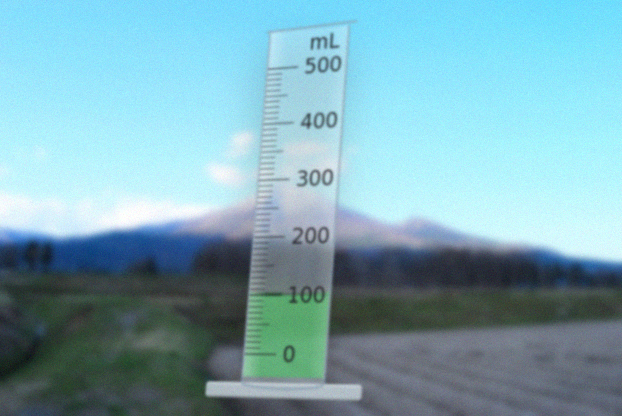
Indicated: 100,mL
